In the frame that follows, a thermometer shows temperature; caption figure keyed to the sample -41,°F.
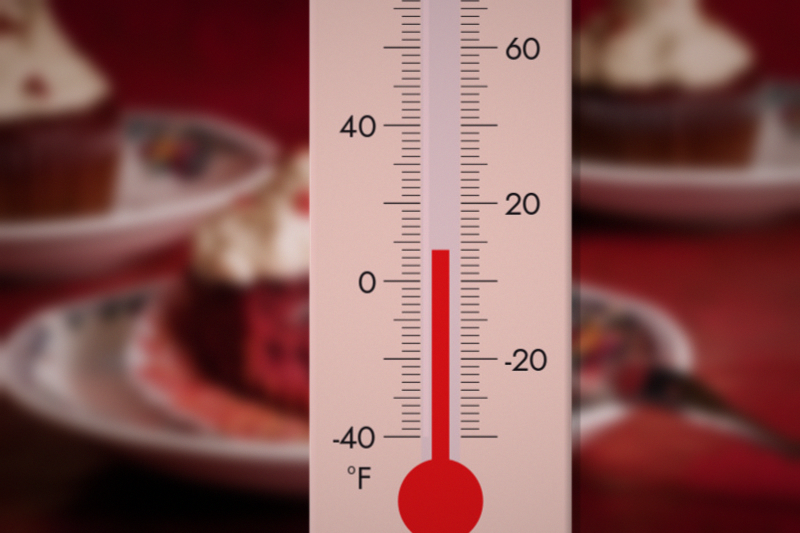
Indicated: 8,°F
